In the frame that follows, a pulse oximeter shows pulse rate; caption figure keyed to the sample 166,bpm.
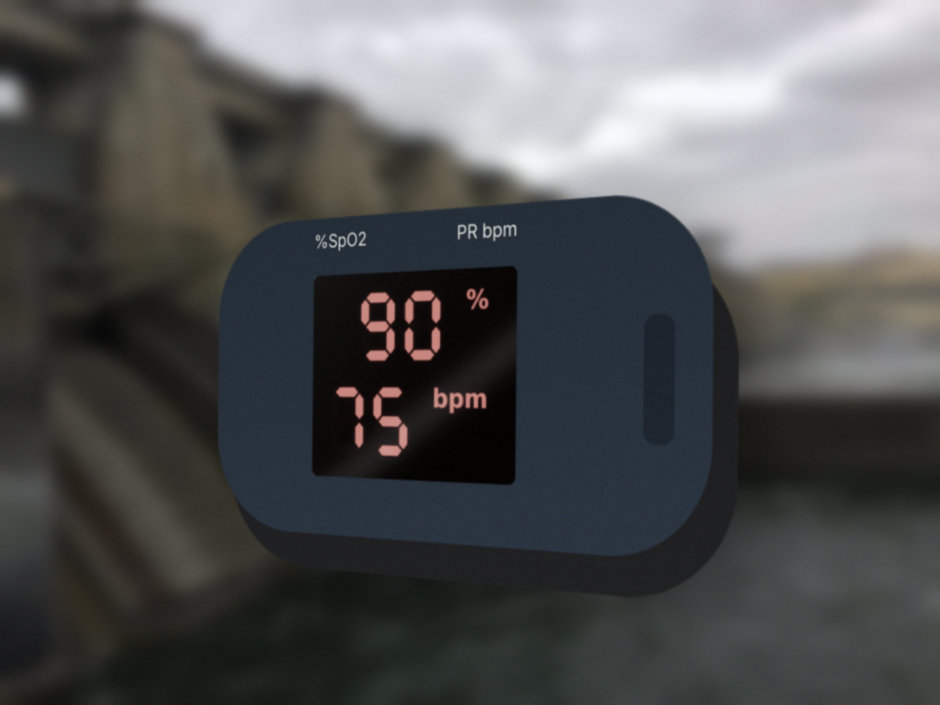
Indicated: 75,bpm
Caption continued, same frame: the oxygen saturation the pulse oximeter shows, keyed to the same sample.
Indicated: 90,%
